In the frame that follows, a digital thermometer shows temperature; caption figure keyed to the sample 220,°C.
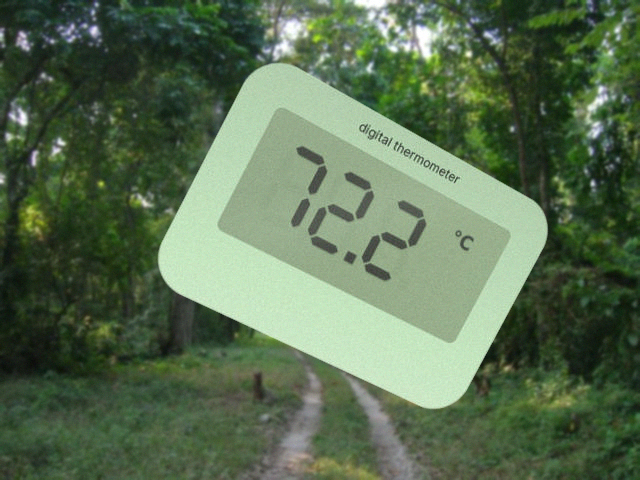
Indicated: 72.2,°C
